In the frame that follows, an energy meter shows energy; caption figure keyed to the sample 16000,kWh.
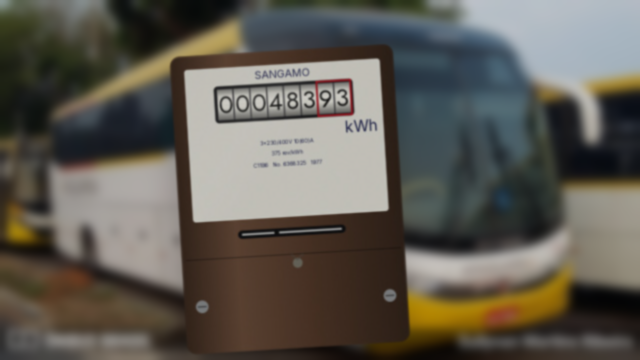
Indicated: 483.93,kWh
